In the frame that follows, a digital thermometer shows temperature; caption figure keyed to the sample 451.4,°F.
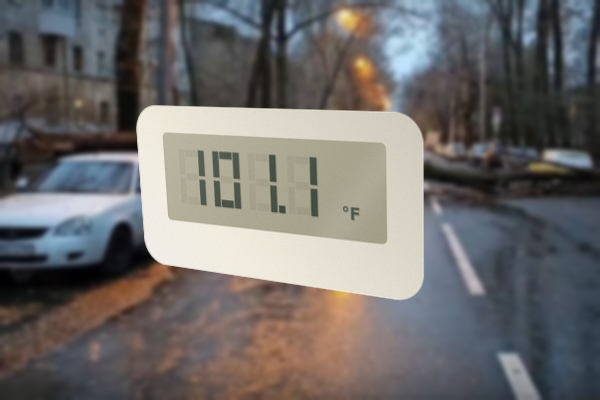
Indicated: 101.1,°F
